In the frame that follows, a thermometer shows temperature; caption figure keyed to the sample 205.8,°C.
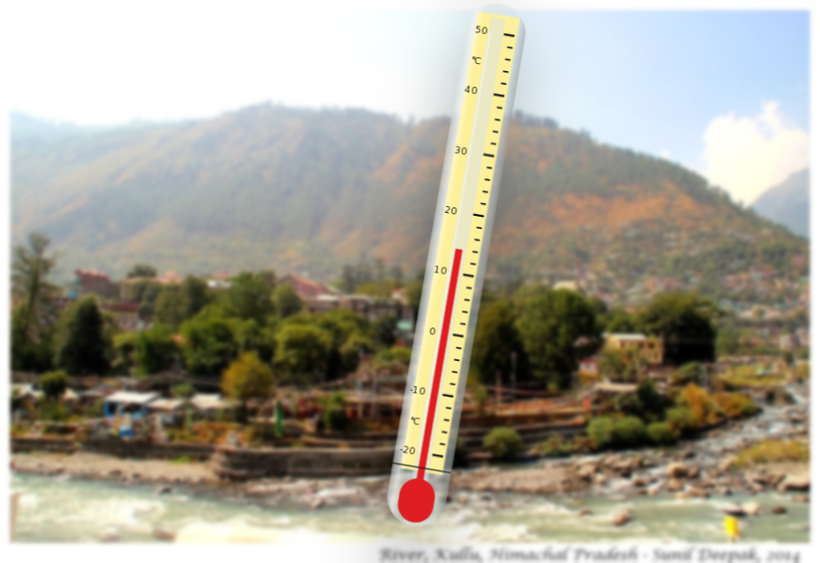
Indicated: 14,°C
